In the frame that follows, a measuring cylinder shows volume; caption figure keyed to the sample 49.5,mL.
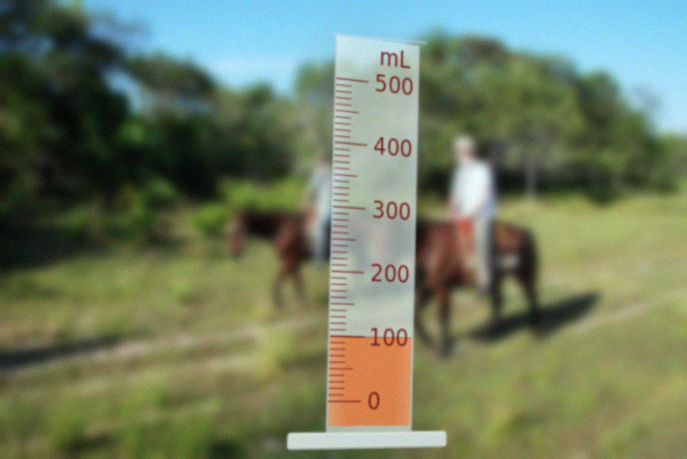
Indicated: 100,mL
